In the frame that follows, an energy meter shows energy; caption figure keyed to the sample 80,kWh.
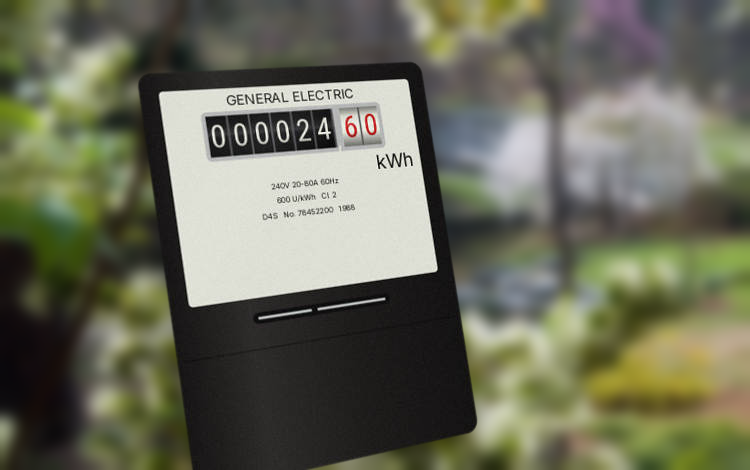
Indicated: 24.60,kWh
